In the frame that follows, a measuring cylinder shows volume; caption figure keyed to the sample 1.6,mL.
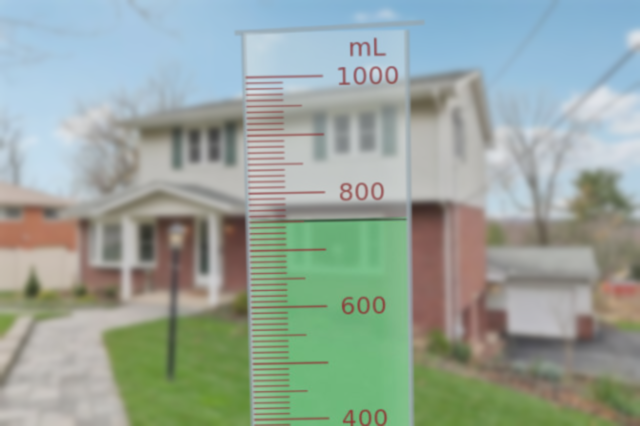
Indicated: 750,mL
